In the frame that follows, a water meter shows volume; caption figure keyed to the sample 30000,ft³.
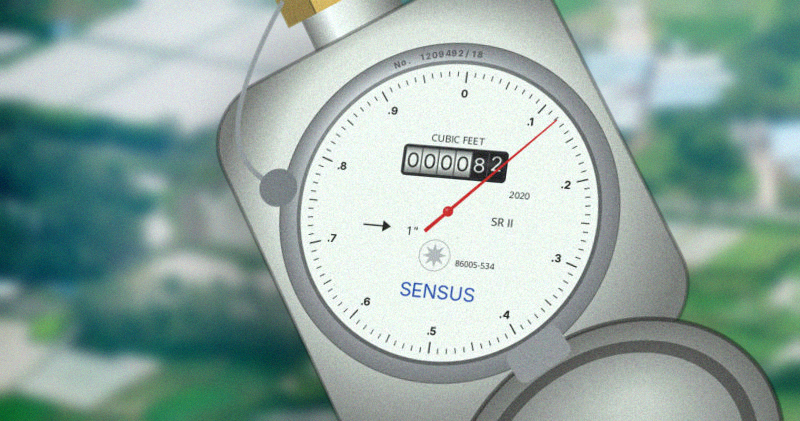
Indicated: 82.12,ft³
